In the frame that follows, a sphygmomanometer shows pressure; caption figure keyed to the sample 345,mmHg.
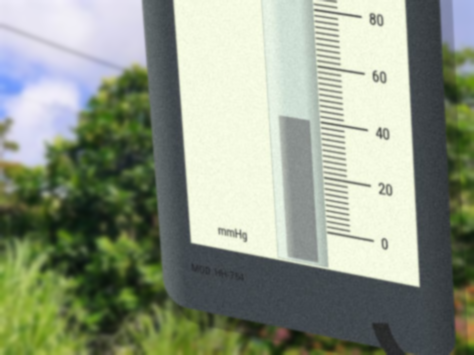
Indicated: 40,mmHg
